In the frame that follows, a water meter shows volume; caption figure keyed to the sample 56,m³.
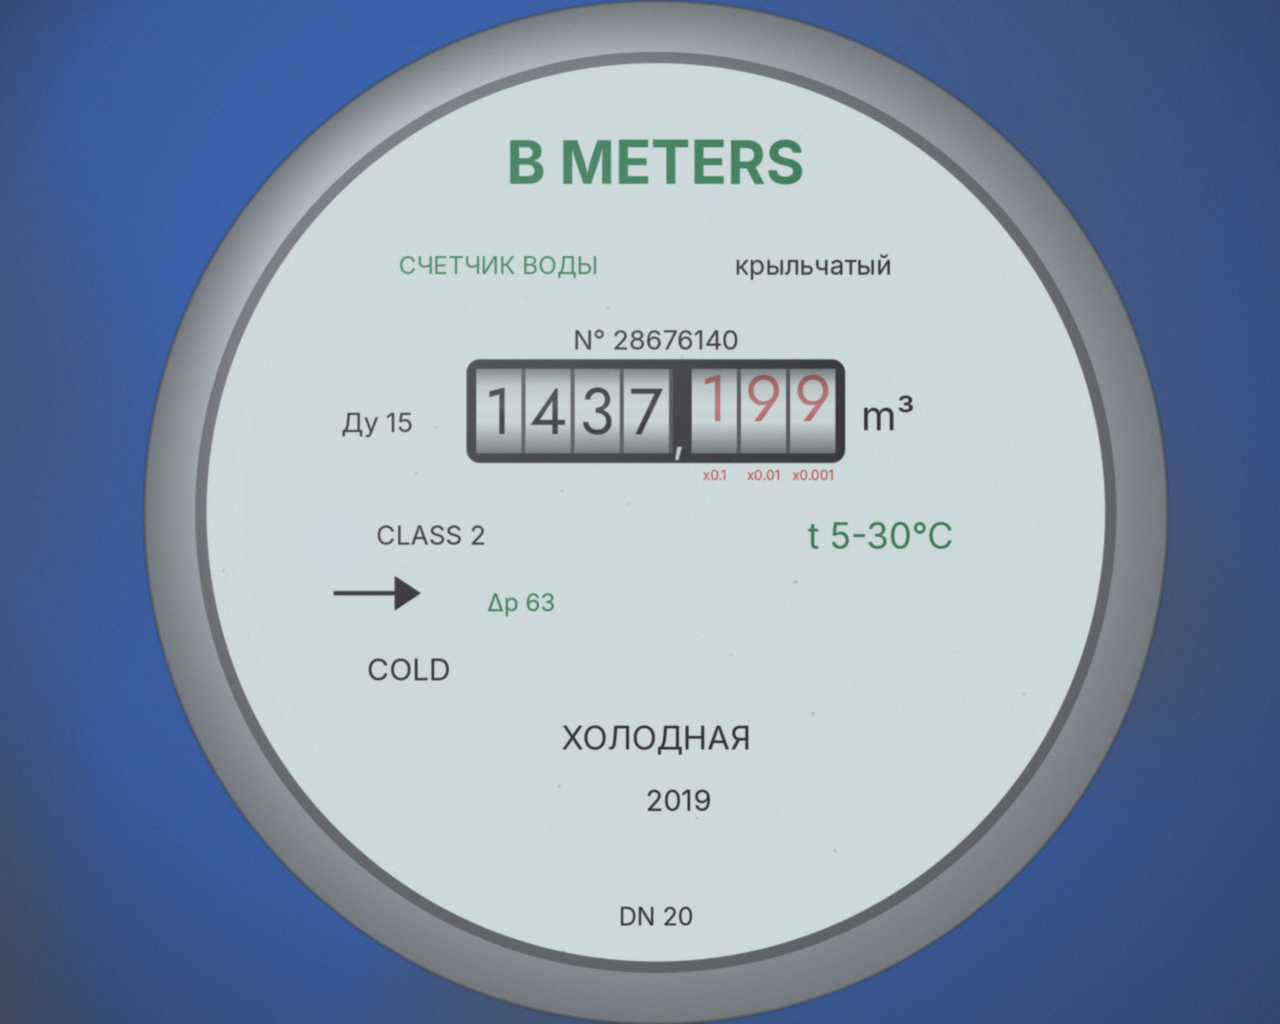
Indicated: 1437.199,m³
